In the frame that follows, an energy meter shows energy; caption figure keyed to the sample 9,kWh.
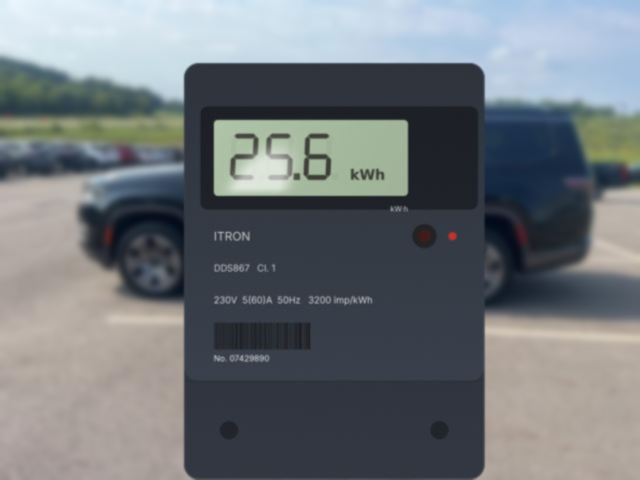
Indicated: 25.6,kWh
